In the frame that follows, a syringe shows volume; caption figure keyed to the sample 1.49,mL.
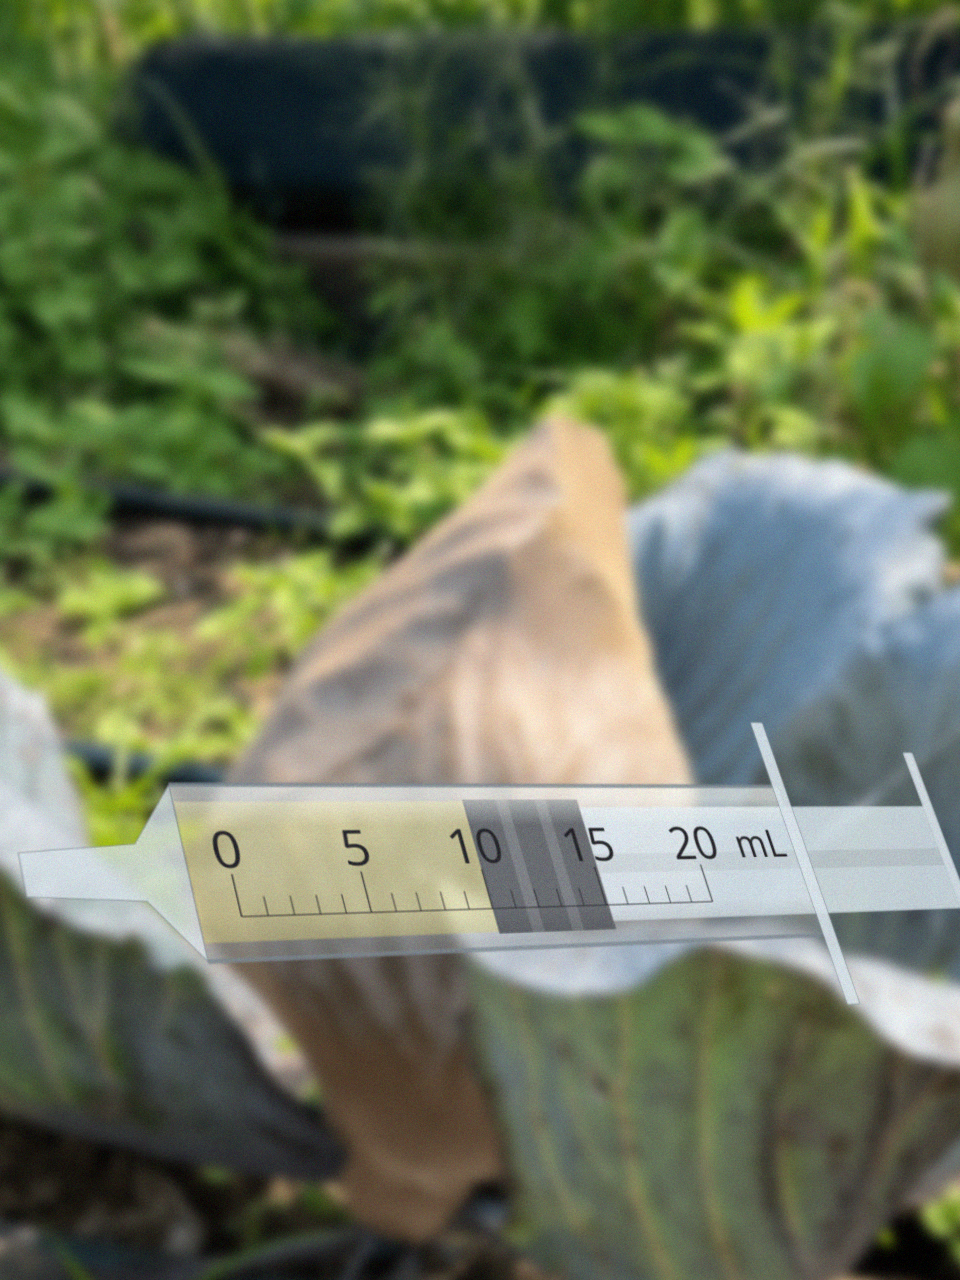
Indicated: 10,mL
